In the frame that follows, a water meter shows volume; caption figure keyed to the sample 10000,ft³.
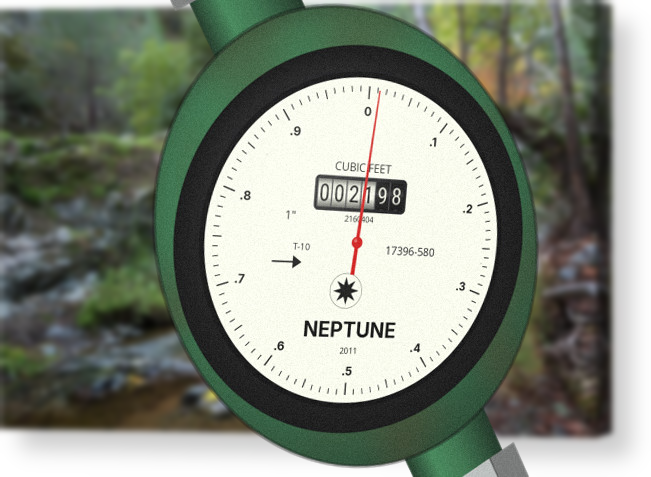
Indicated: 2198.01,ft³
